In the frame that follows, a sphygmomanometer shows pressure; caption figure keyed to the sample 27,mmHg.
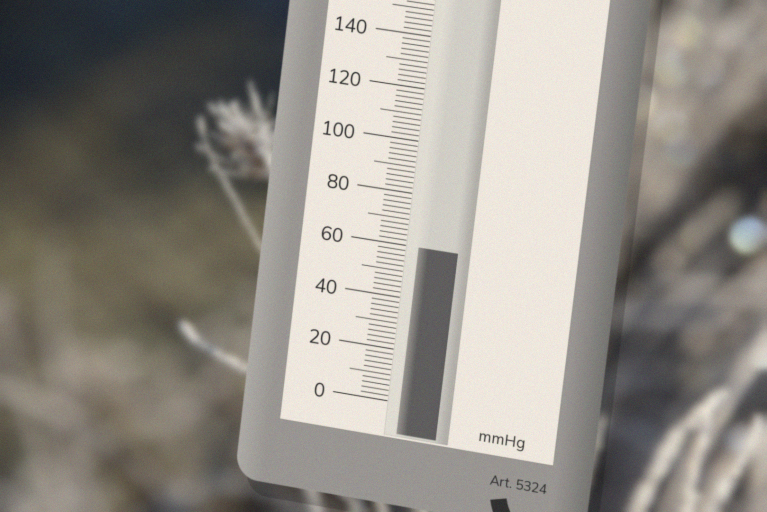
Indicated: 60,mmHg
